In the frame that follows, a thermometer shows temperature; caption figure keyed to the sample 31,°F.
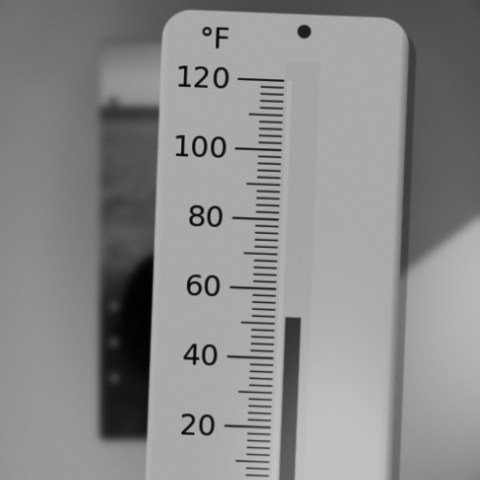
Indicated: 52,°F
